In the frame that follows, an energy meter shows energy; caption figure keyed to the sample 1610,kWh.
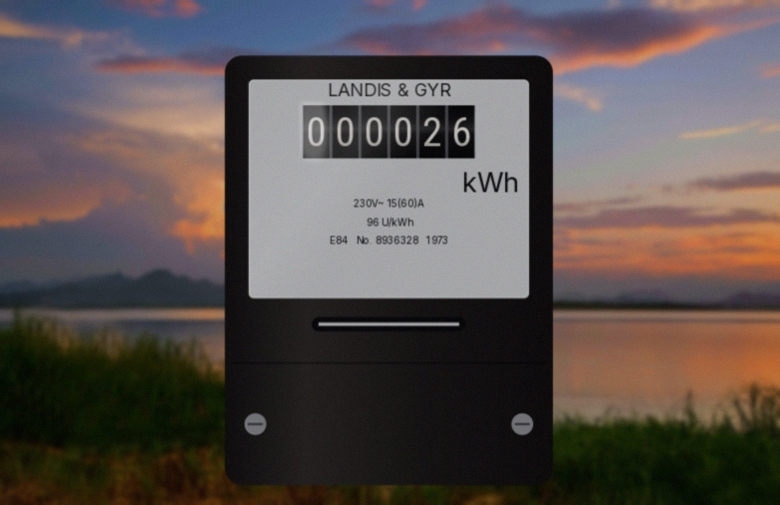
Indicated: 26,kWh
